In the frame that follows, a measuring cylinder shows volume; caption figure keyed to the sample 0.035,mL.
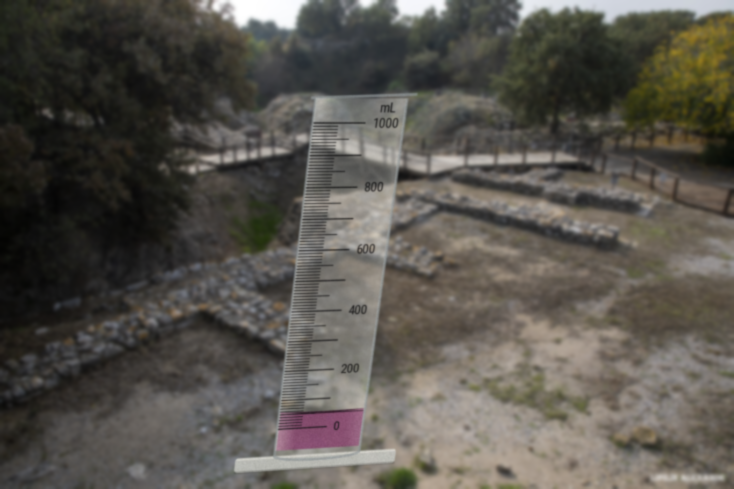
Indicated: 50,mL
